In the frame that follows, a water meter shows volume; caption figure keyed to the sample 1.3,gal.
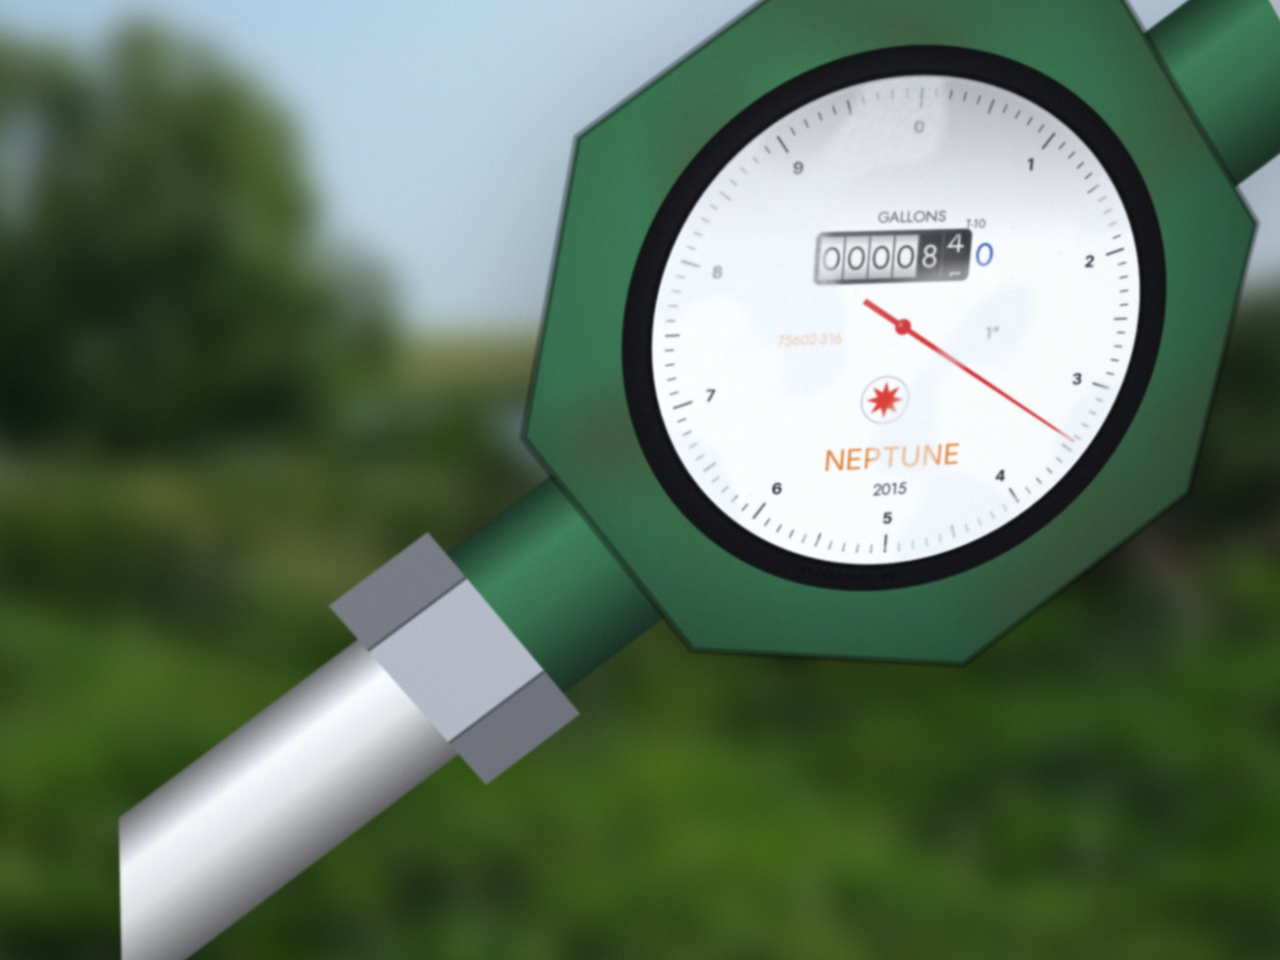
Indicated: 843.4,gal
